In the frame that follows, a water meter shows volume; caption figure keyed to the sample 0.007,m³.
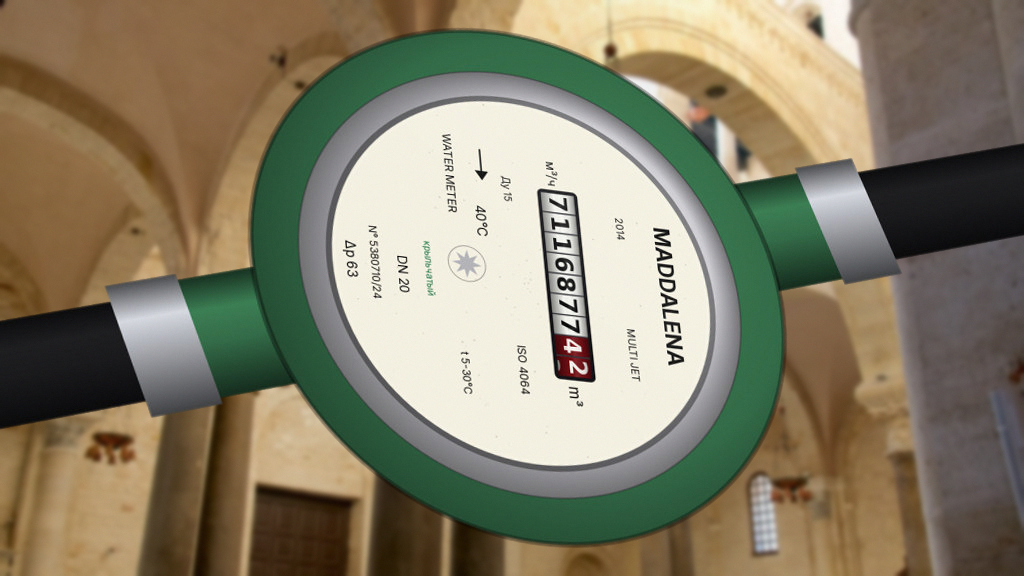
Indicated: 7116877.42,m³
